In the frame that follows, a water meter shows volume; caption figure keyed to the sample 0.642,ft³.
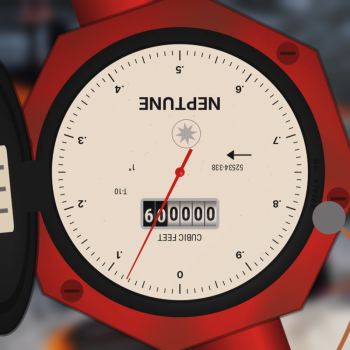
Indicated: 9.07,ft³
